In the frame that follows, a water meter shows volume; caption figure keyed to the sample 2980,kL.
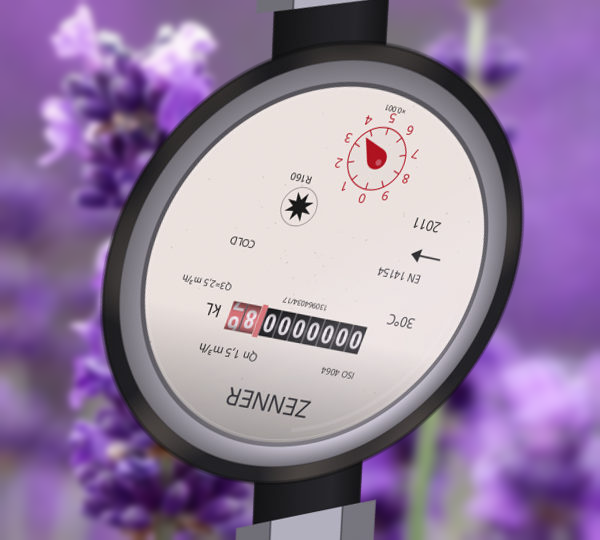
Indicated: 0.863,kL
